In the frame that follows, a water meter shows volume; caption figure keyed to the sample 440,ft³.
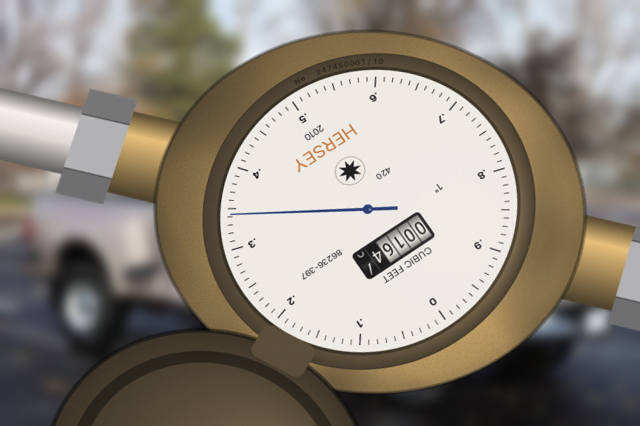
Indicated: 1647.34,ft³
